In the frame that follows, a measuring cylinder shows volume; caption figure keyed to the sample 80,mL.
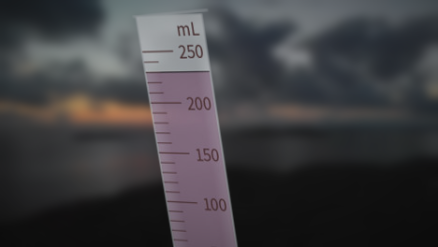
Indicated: 230,mL
